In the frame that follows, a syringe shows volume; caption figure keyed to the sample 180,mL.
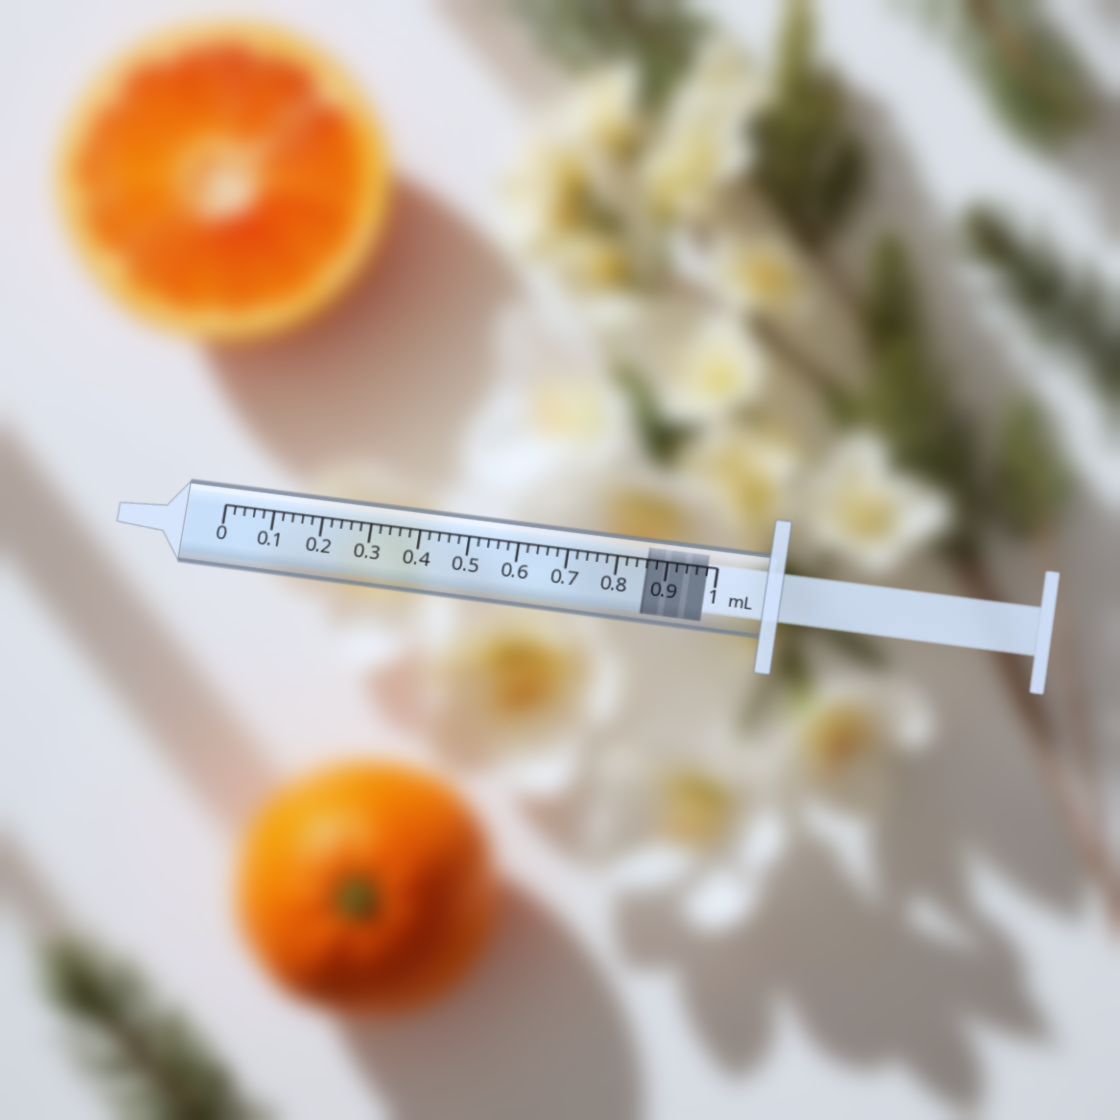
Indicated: 0.86,mL
